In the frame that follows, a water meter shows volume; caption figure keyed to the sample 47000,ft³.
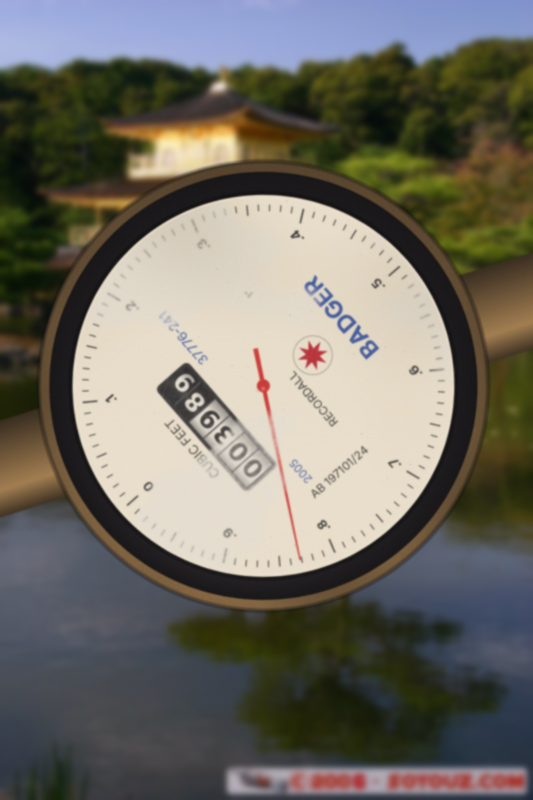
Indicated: 3988.83,ft³
